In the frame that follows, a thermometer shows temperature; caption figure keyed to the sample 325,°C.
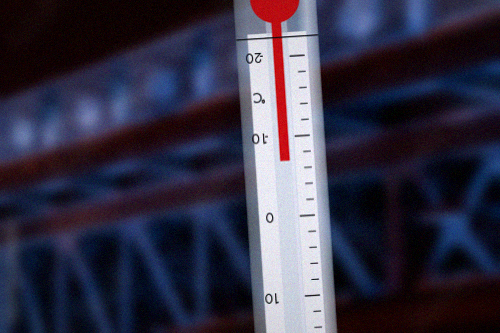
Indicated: -7,°C
